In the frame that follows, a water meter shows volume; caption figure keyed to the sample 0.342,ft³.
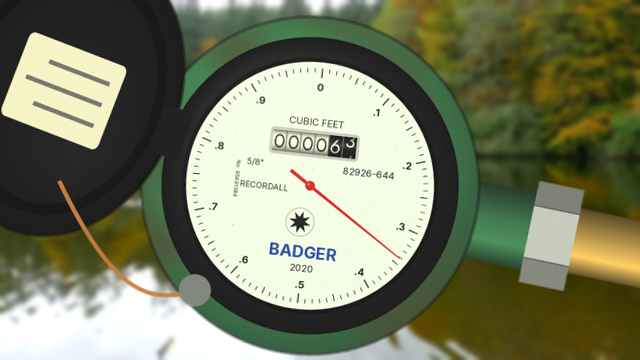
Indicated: 63.34,ft³
